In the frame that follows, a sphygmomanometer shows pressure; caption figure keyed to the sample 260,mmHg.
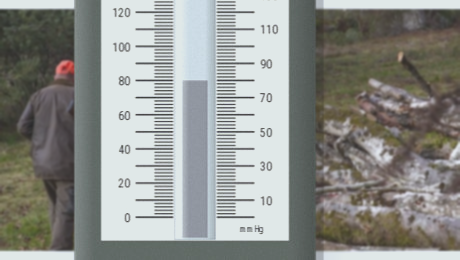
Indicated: 80,mmHg
